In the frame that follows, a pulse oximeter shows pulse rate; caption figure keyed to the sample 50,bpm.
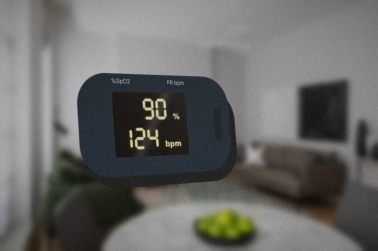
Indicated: 124,bpm
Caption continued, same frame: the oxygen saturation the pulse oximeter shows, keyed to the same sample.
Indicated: 90,%
